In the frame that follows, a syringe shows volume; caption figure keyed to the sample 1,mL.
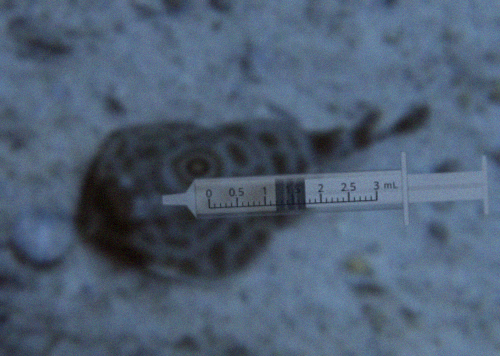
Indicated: 1.2,mL
